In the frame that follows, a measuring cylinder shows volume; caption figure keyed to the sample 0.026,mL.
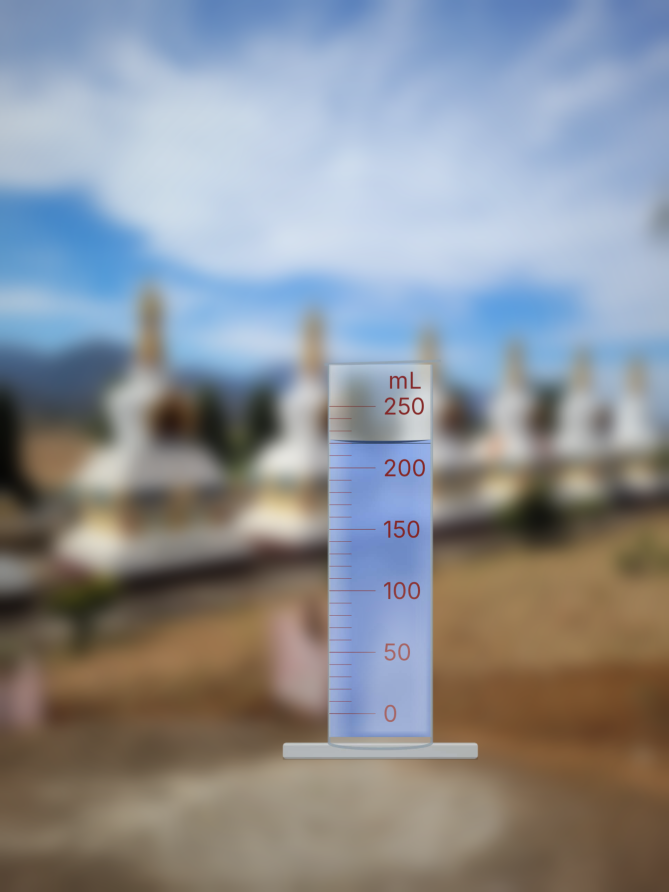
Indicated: 220,mL
